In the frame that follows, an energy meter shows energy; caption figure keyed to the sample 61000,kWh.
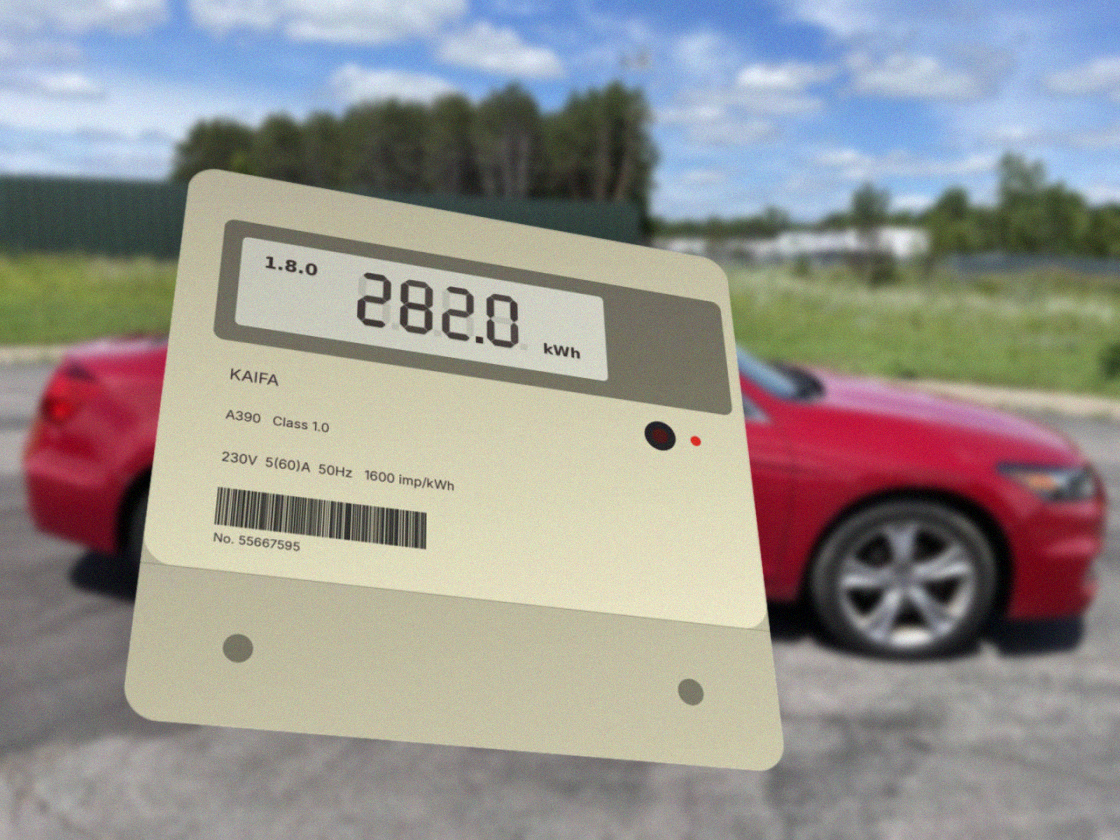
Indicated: 282.0,kWh
